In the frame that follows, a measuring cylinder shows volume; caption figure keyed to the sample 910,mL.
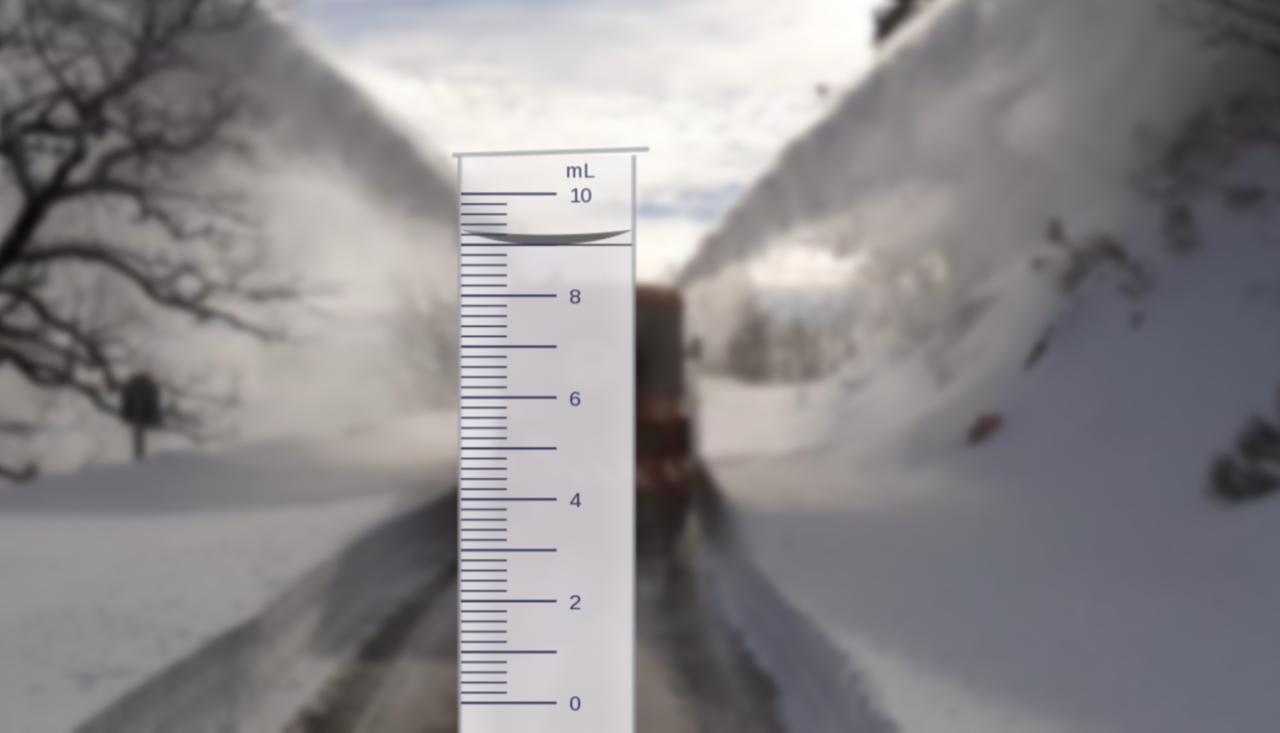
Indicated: 9,mL
